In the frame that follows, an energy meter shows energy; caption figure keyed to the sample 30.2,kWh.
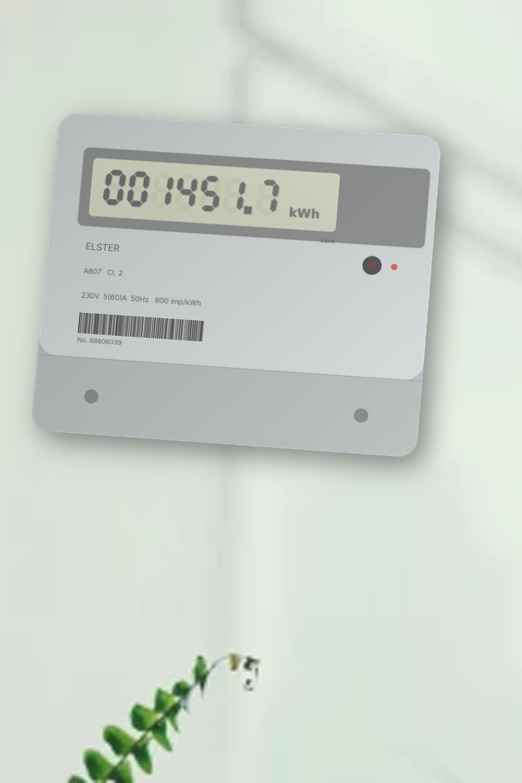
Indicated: 1451.7,kWh
